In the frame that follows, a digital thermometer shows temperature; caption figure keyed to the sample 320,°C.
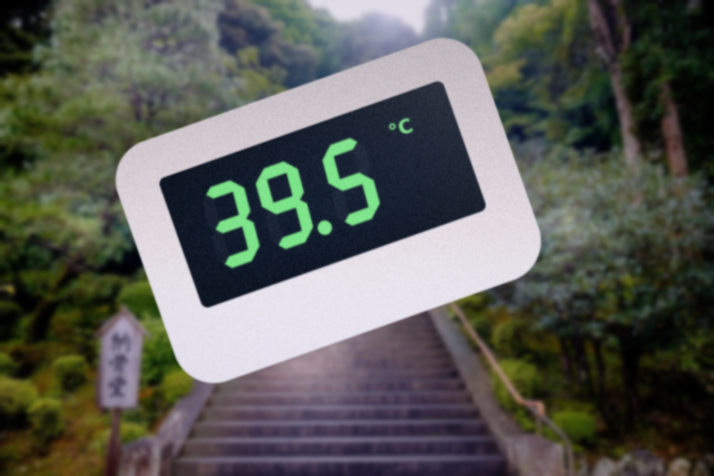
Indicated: 39.5,°C
